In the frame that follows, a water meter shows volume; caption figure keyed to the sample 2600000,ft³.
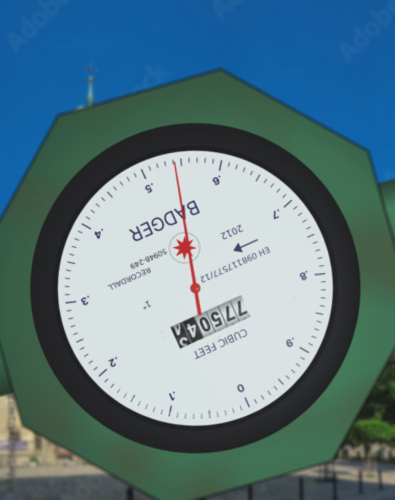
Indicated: 775043.54,ft³
